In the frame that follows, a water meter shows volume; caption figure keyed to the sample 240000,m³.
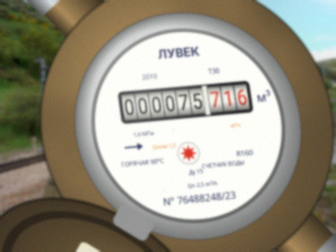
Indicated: 75.716,m³
